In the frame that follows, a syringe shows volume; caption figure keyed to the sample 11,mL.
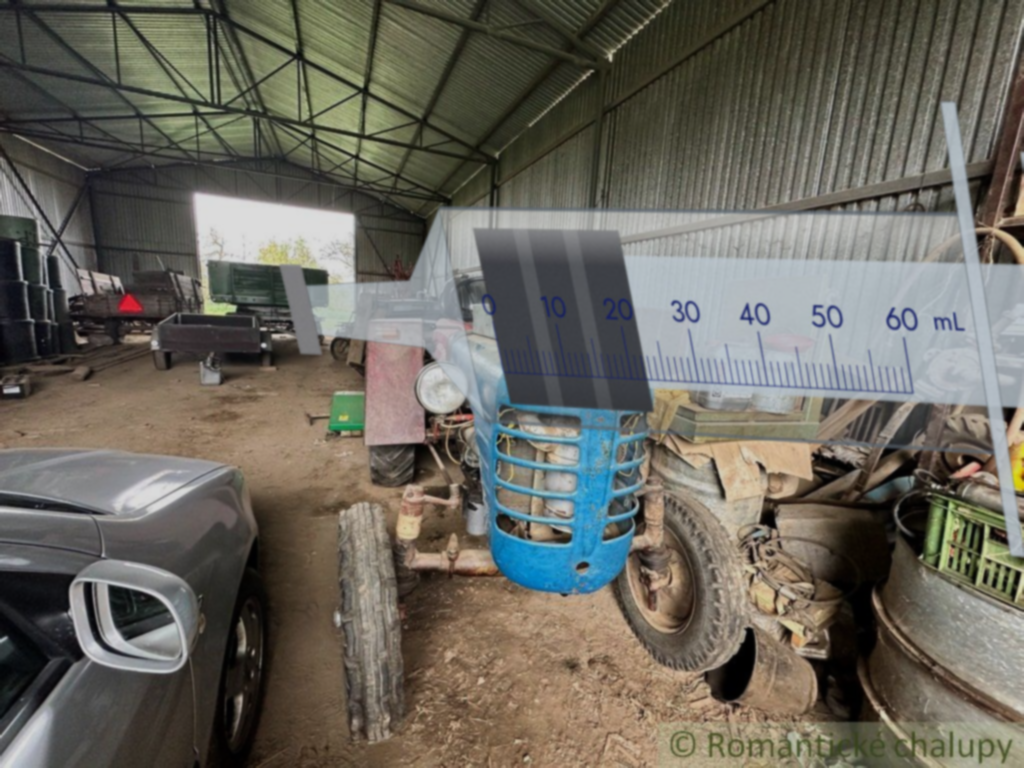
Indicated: 0,mL
